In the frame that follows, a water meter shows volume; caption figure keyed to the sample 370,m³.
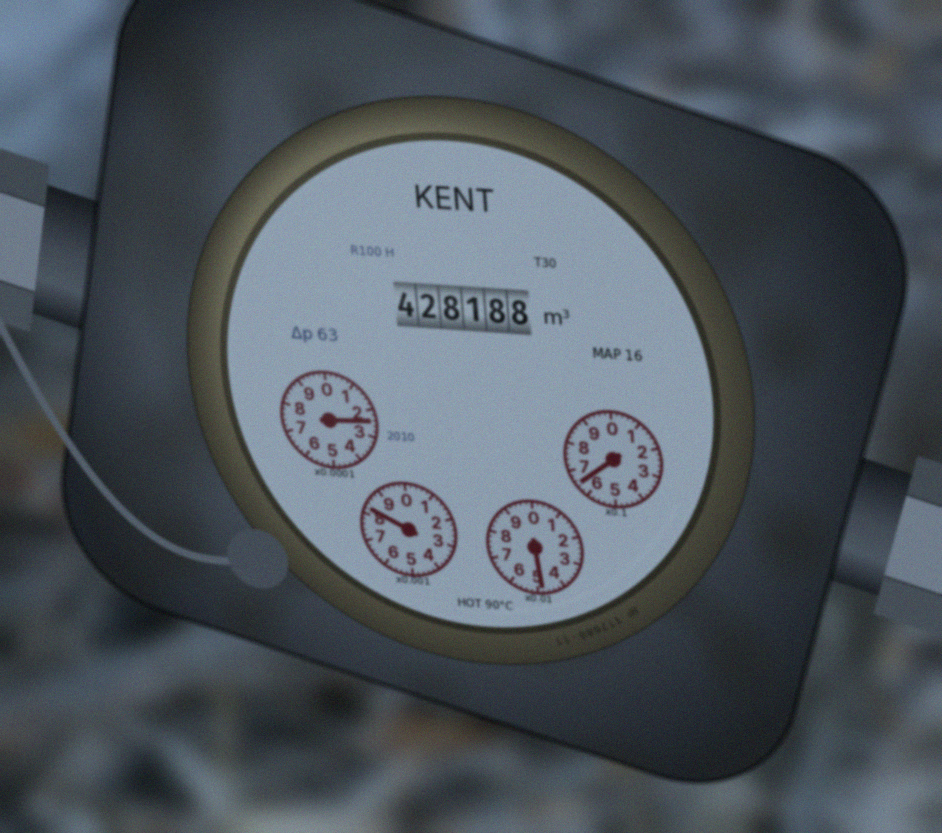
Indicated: 428188.6482,m³
